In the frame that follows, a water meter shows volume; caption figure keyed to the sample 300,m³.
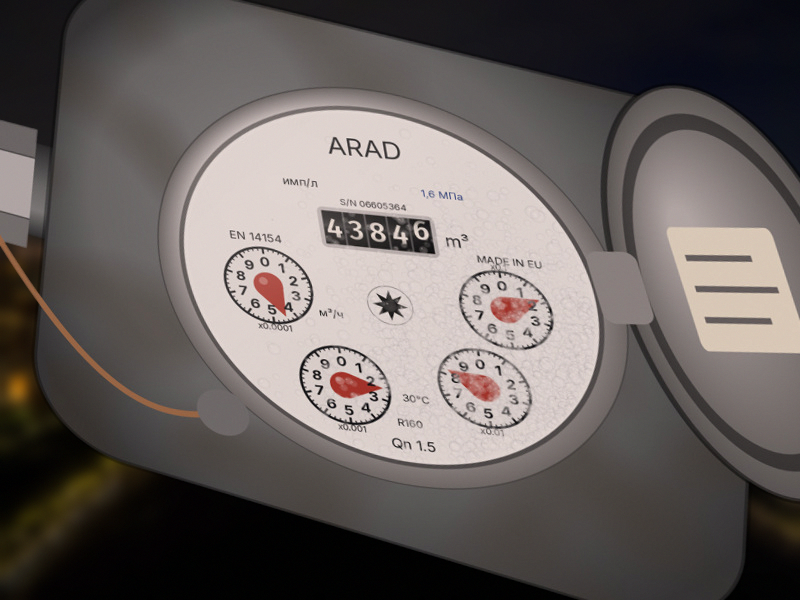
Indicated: 43846.1824,m³
